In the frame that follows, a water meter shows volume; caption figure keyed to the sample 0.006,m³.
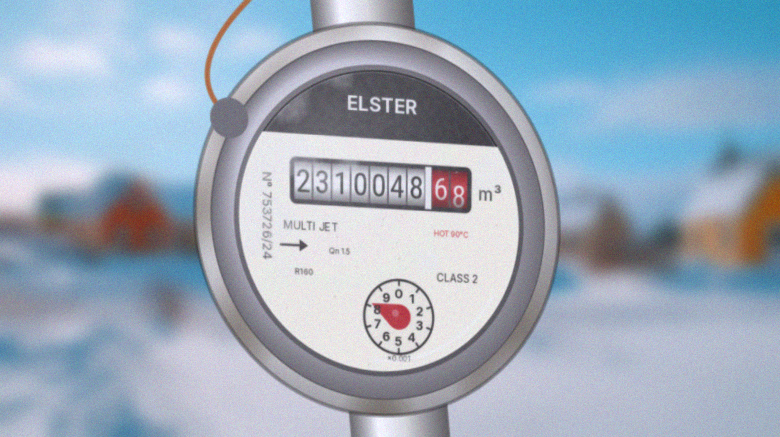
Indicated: 2310048.678,m³
